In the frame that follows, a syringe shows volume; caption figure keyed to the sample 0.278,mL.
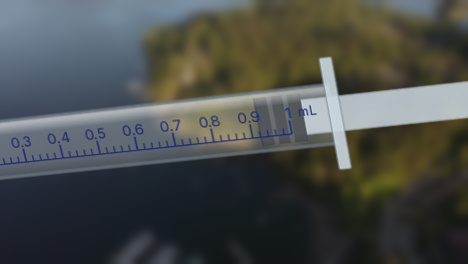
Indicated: 0.92,mL
